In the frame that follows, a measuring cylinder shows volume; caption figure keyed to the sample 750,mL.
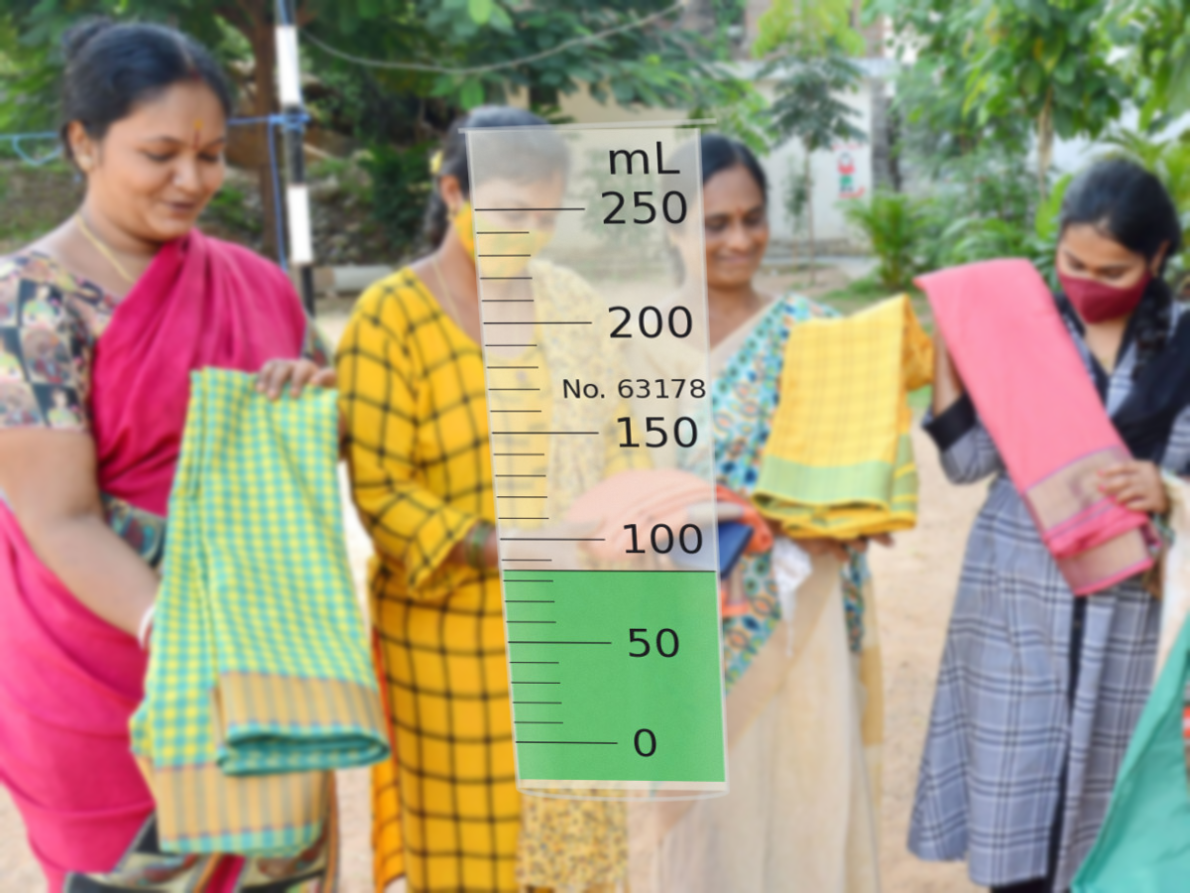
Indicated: 85,mL
